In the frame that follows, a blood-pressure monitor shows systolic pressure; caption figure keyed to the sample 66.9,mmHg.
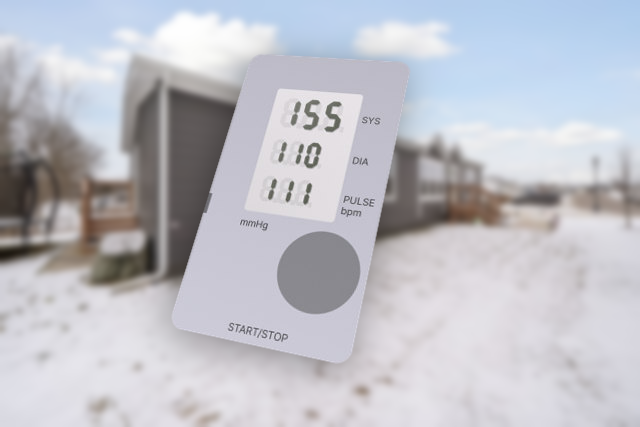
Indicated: 155,mmHg
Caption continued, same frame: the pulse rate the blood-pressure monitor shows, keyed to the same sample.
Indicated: 111,bpm
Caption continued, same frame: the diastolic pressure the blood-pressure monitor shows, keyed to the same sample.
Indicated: 110,mmHg
